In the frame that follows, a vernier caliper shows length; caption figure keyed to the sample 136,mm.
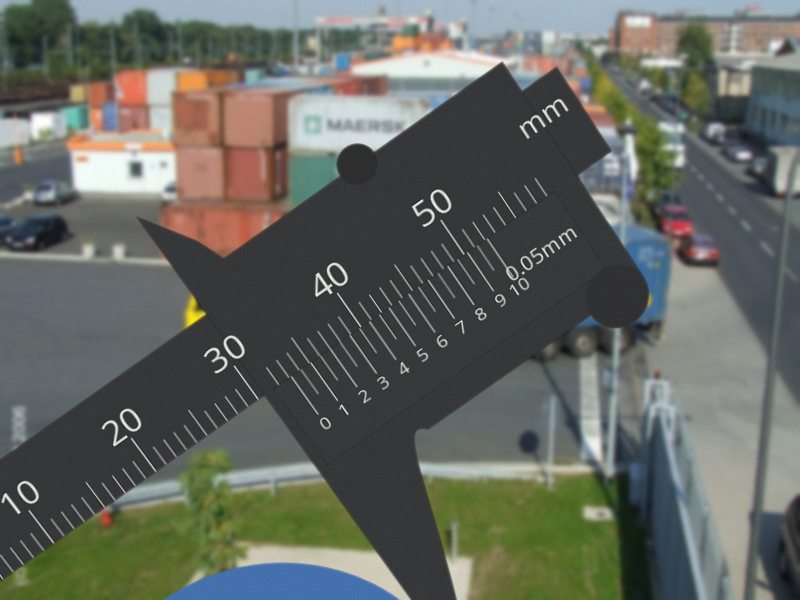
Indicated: 33.2,mm
